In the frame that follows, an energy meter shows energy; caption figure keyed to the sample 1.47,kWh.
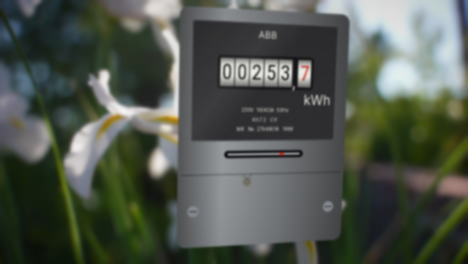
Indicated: 253.7,kWh
